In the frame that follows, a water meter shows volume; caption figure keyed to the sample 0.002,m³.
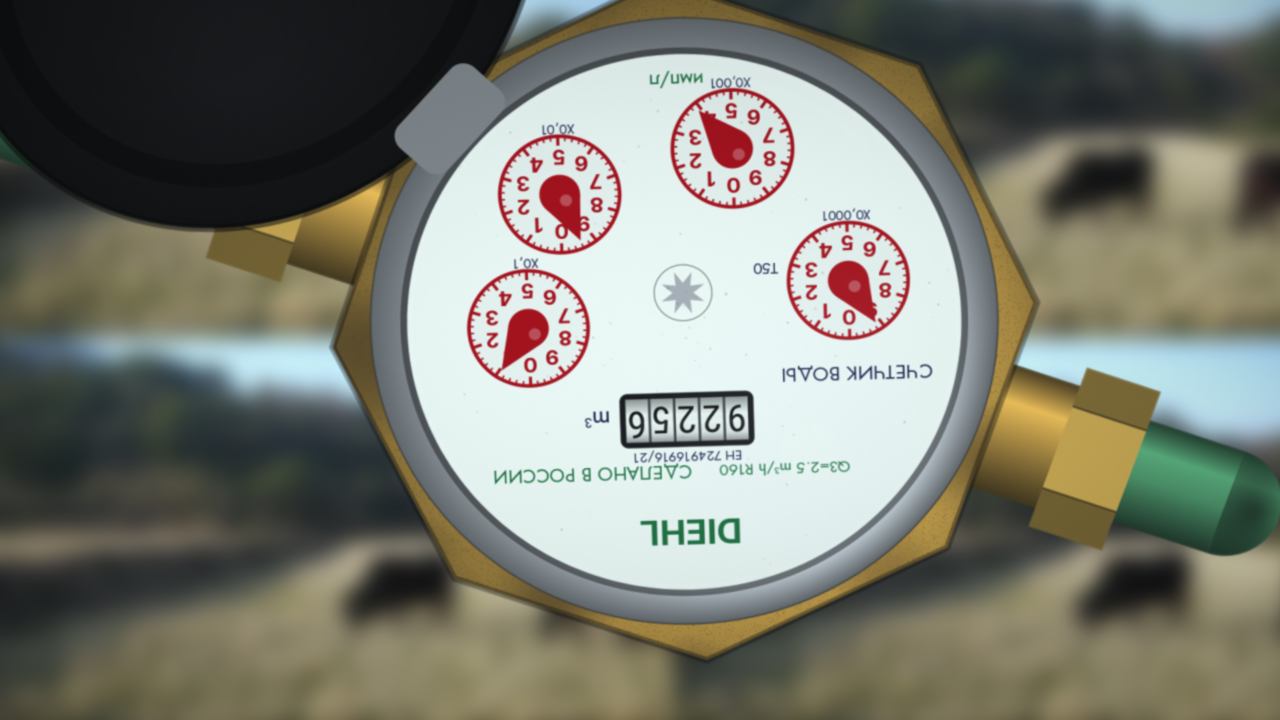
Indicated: 92256.0939,m³
